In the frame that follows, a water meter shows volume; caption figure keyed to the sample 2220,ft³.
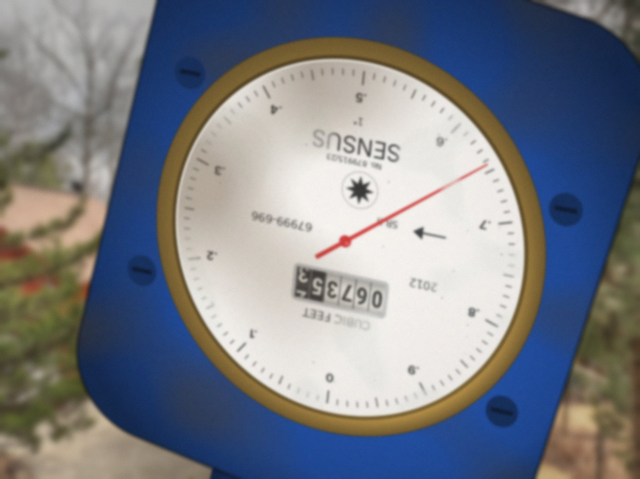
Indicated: 67352.64,ft³
